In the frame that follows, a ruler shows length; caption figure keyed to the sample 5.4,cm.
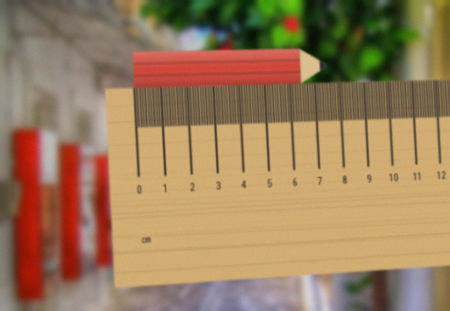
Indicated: 7.5,cm
